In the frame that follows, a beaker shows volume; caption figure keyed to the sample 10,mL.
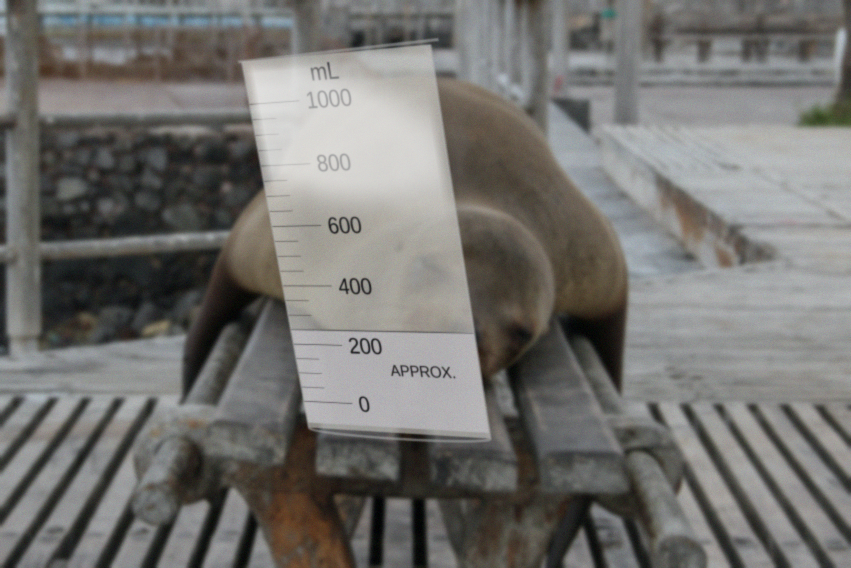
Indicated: 250,mL
